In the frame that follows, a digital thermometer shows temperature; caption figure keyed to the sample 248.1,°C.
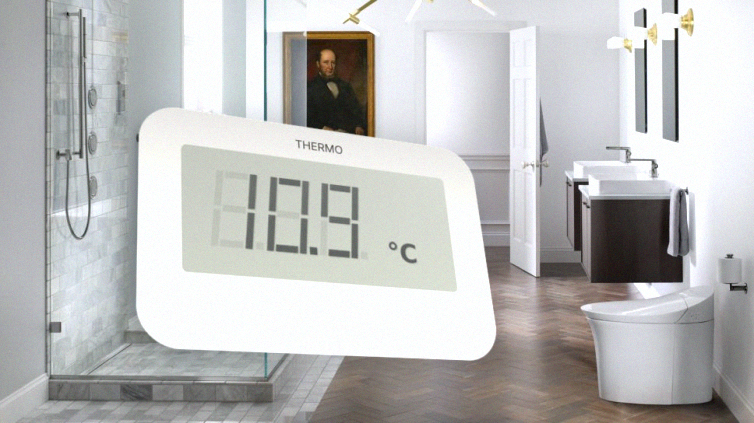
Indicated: 10.9,°C
